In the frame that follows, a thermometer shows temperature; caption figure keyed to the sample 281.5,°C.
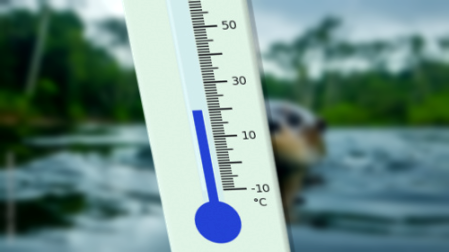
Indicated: 20,°C
